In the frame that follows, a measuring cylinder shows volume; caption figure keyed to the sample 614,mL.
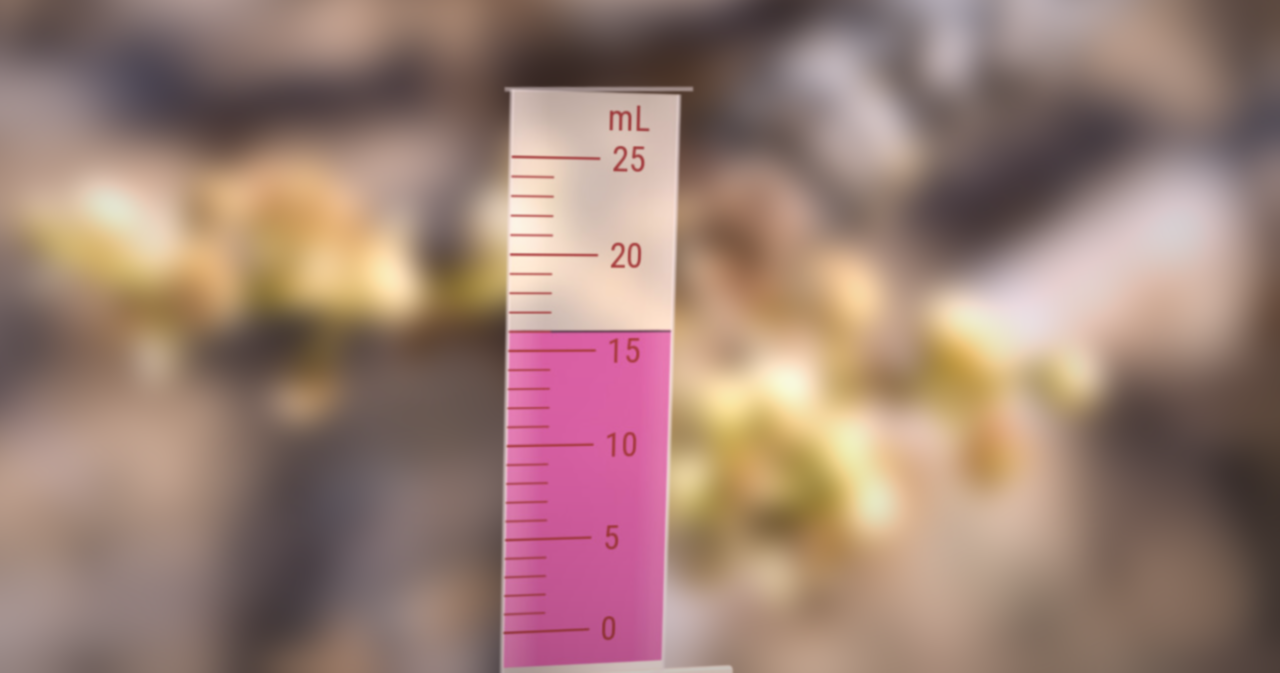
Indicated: 16,mL
